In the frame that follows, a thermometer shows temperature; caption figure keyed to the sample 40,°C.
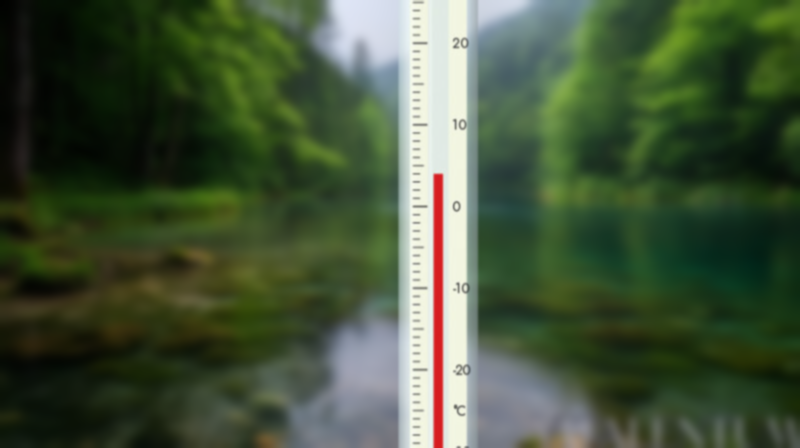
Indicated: 4,°C
